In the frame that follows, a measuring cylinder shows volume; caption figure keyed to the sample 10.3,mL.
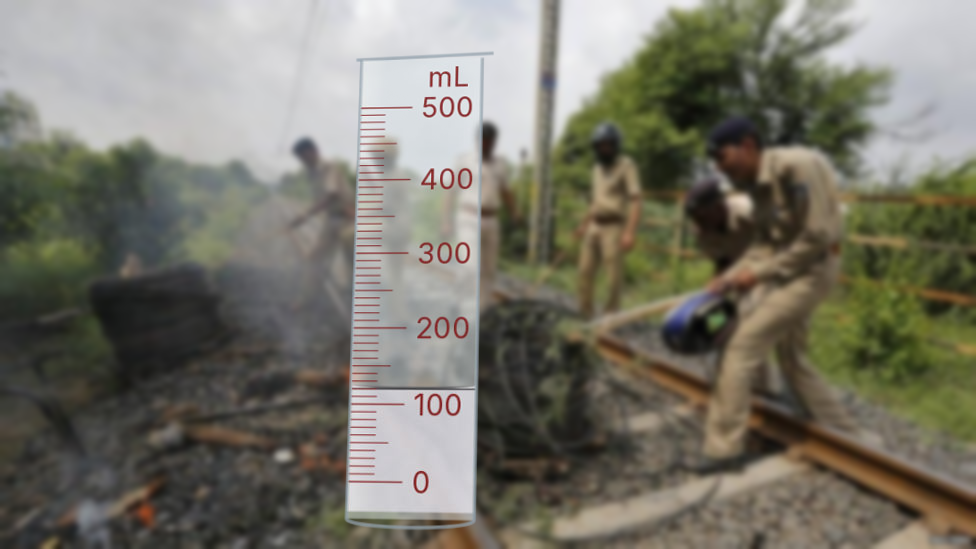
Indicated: 120,mL
